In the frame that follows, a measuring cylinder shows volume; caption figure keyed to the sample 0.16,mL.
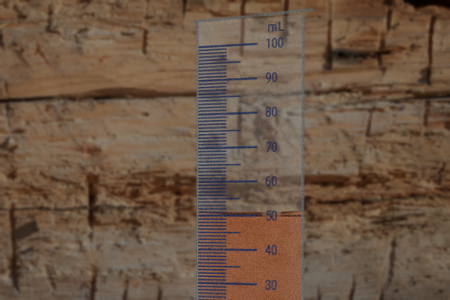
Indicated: 50,mL
